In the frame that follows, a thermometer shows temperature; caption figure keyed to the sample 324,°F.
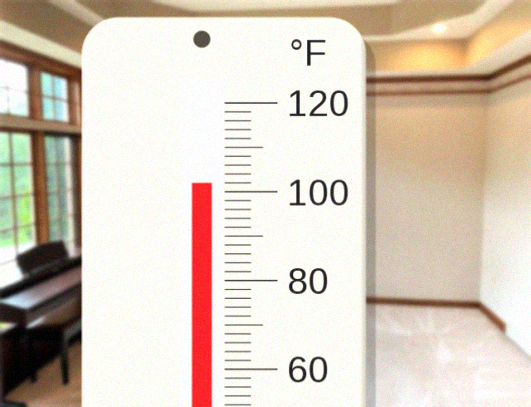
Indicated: 102,°F
